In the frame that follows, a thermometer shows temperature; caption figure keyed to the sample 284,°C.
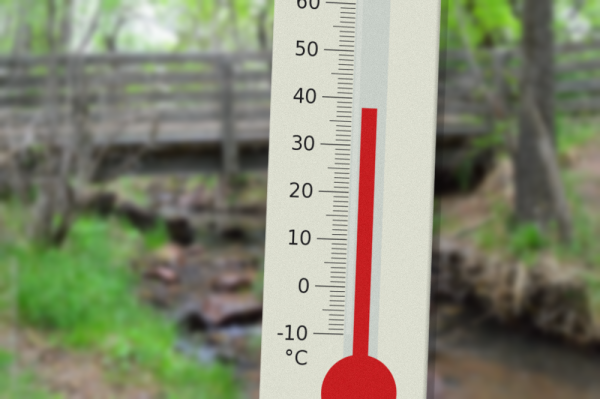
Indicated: 38,°C
